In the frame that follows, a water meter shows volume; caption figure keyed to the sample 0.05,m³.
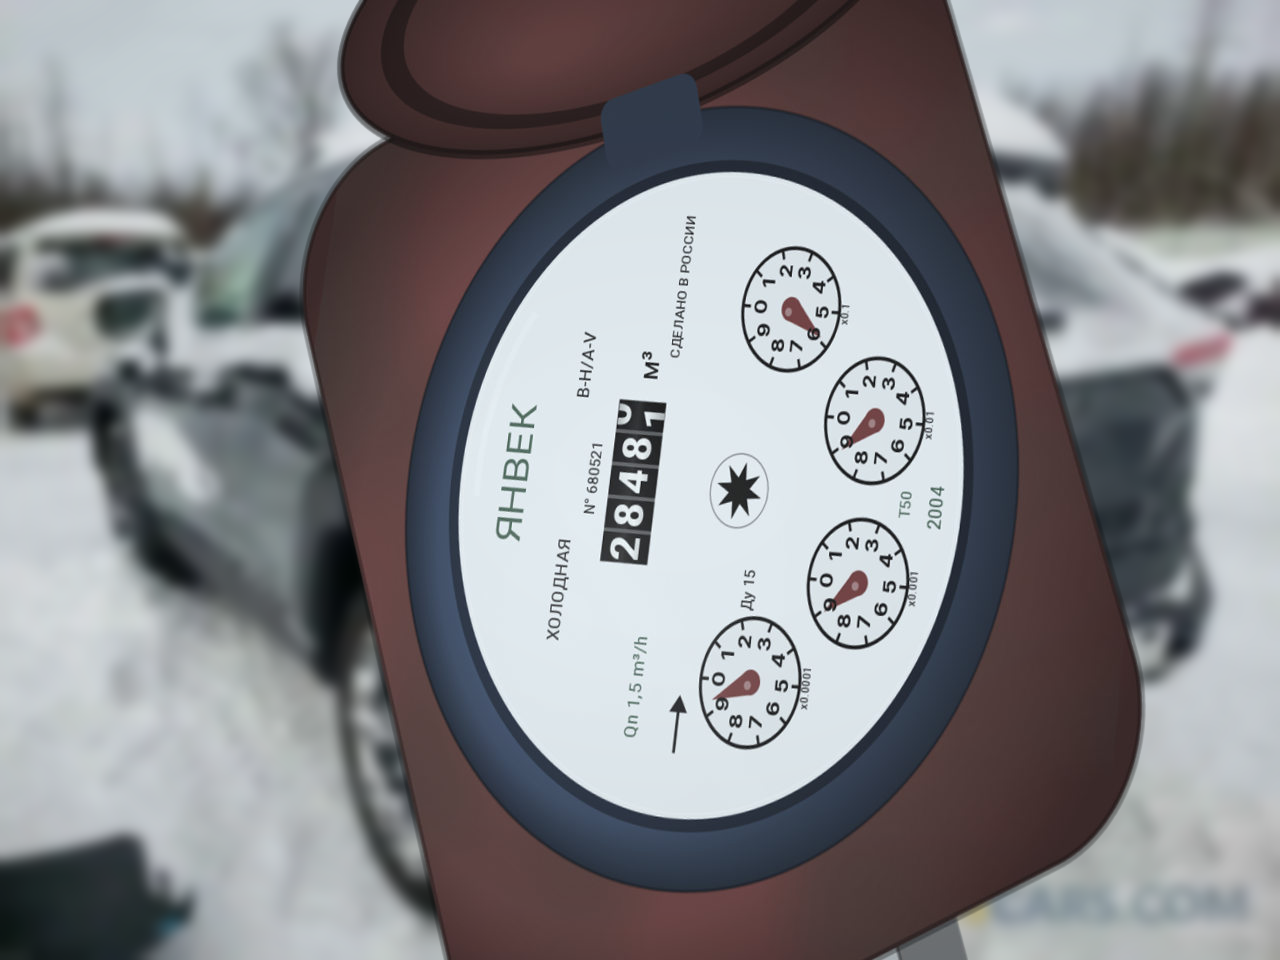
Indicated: 28480.5889,m³
